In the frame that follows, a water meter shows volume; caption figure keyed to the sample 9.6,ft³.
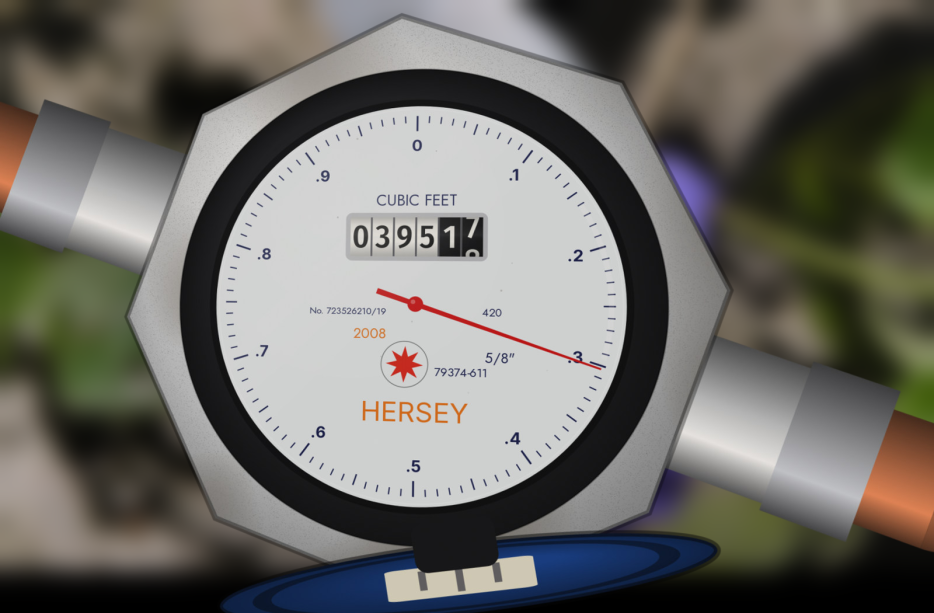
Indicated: 39517.30,ft³
